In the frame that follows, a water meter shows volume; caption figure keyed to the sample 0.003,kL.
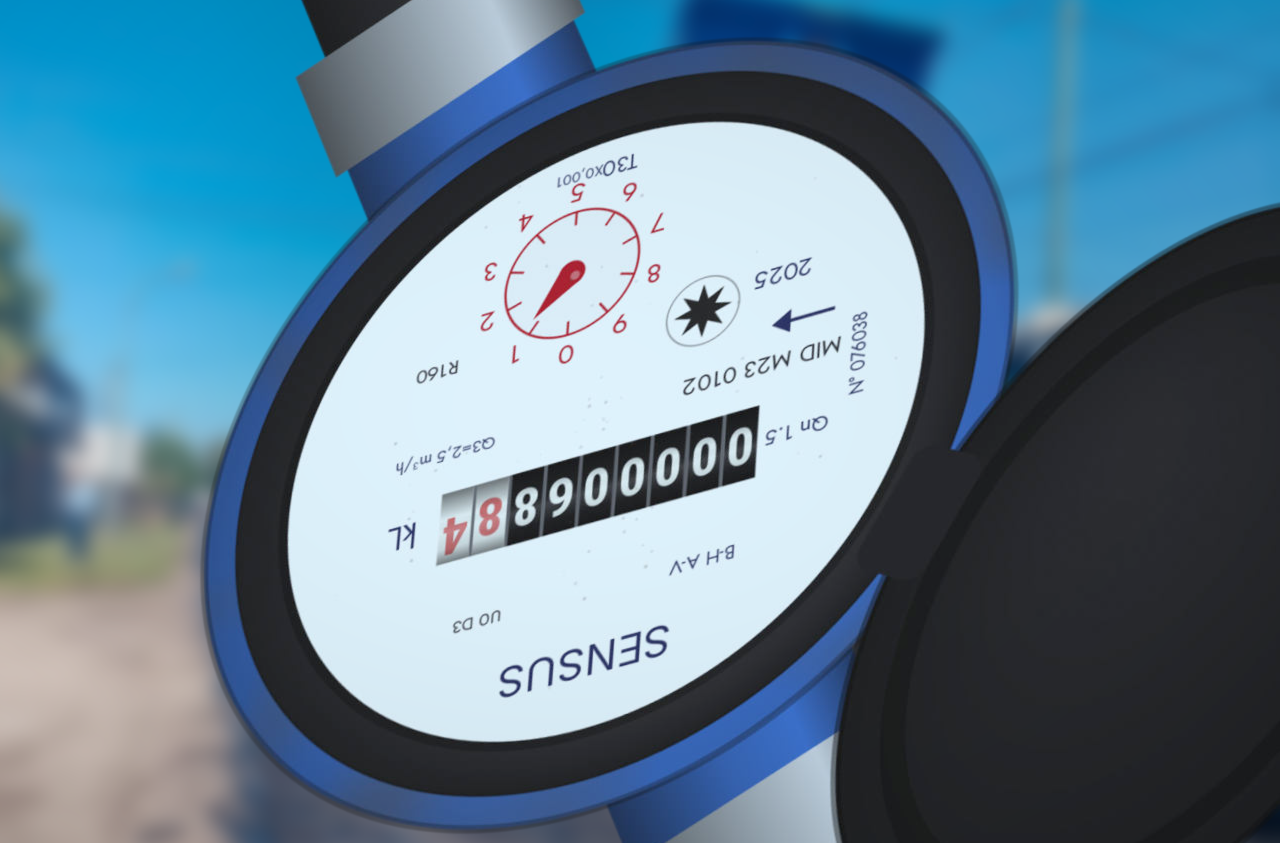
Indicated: 68.841,kL
